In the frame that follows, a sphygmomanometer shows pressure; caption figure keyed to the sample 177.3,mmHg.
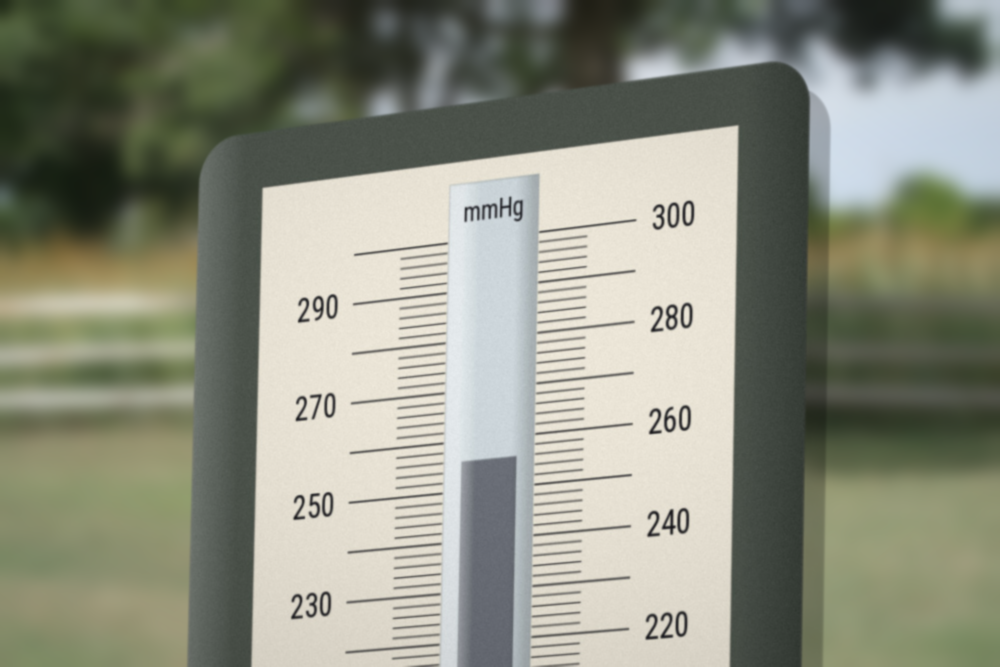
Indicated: 256,mmHg
